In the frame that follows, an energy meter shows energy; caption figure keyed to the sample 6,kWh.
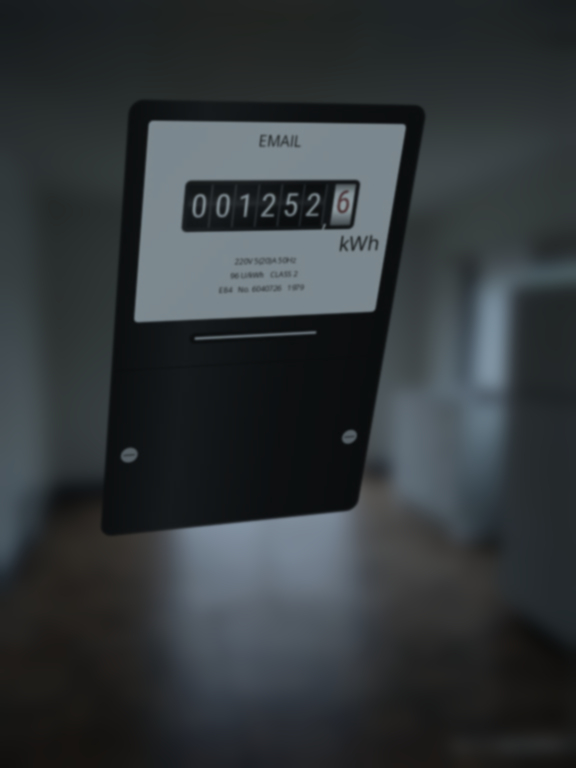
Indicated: 1252.6,kWh
